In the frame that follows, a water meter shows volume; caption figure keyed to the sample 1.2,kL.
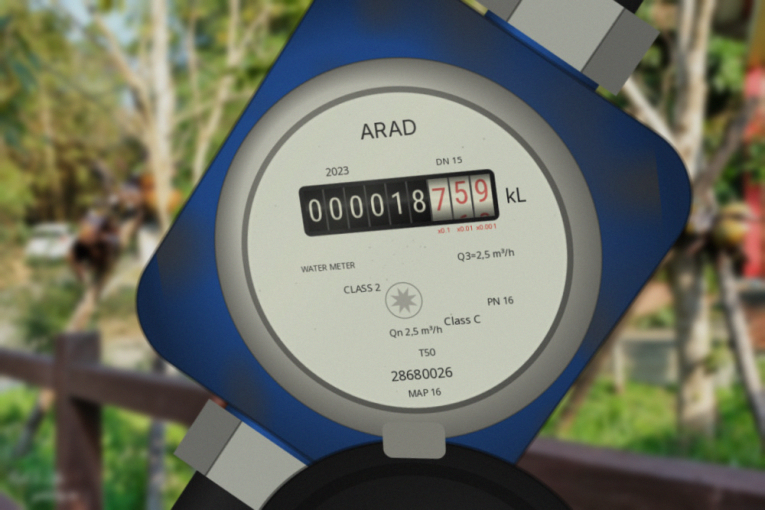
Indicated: 18.759,kL
